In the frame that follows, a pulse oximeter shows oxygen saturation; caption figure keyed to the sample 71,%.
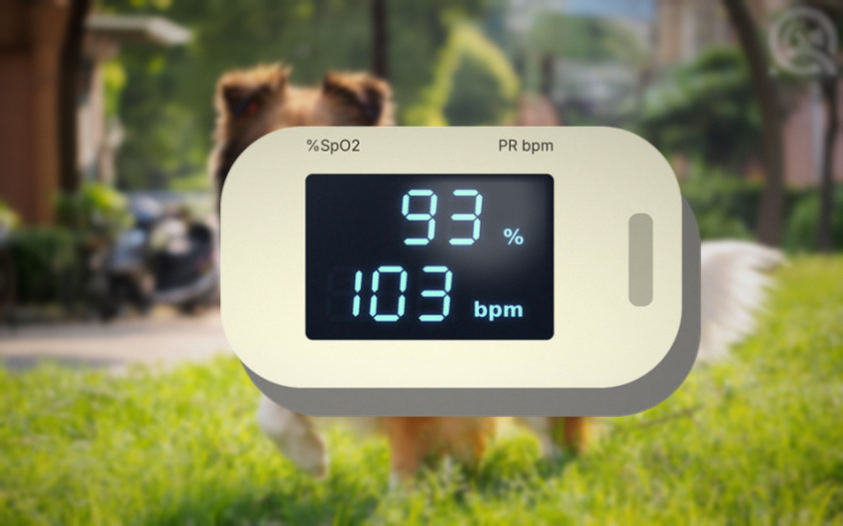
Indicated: 93,%
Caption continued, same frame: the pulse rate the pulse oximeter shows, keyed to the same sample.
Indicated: 103,bpm
